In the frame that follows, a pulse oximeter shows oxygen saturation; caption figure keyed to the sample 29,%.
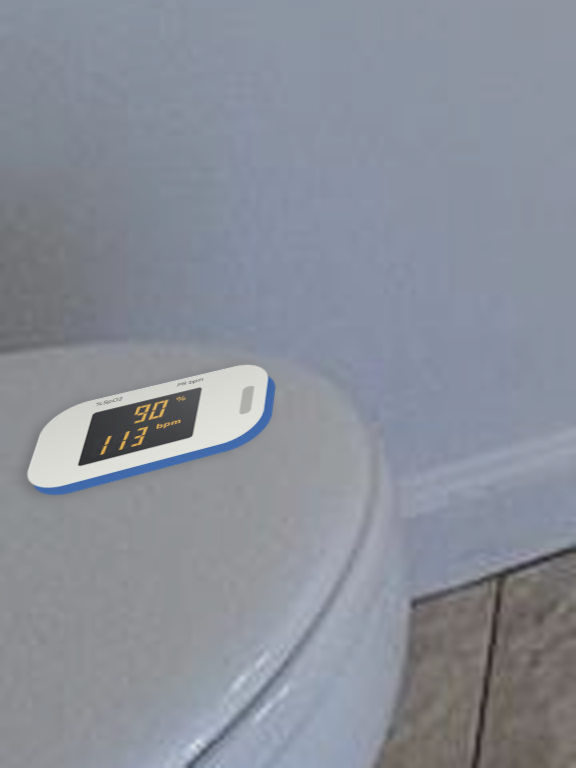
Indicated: 90,%
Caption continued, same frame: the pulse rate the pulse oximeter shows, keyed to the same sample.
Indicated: 113,bpm
